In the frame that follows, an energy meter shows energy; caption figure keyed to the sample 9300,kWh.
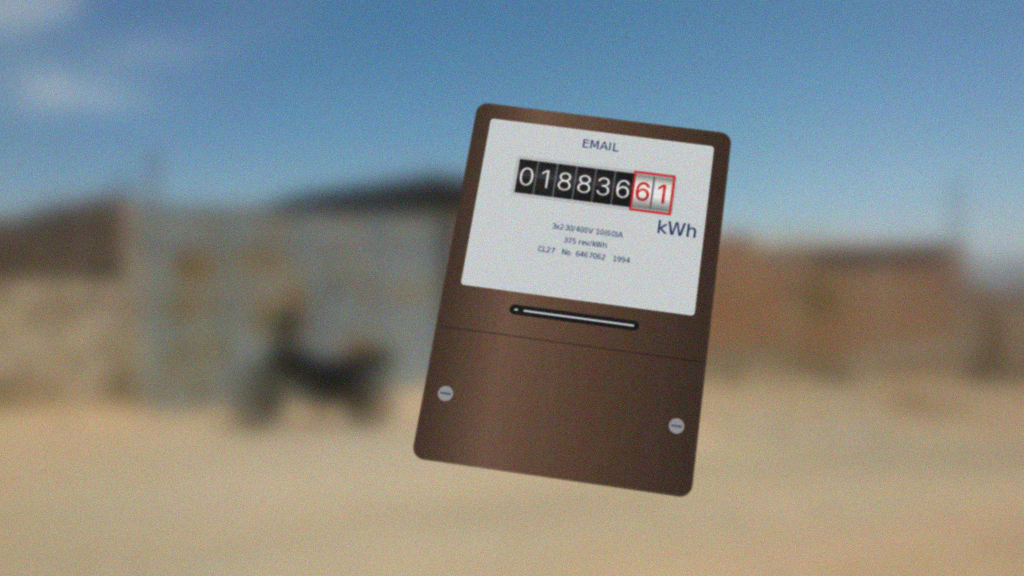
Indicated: 18836.61,kWh
